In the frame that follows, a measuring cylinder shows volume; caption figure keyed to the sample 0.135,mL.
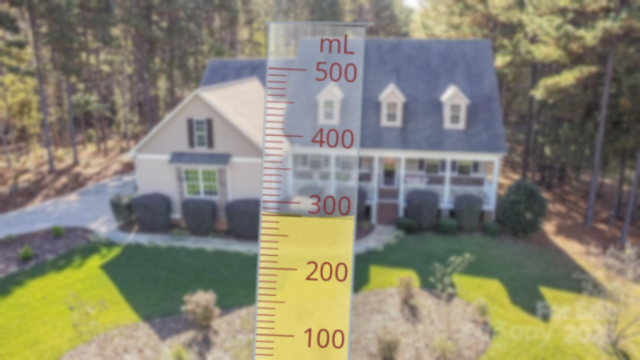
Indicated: 280,mL
